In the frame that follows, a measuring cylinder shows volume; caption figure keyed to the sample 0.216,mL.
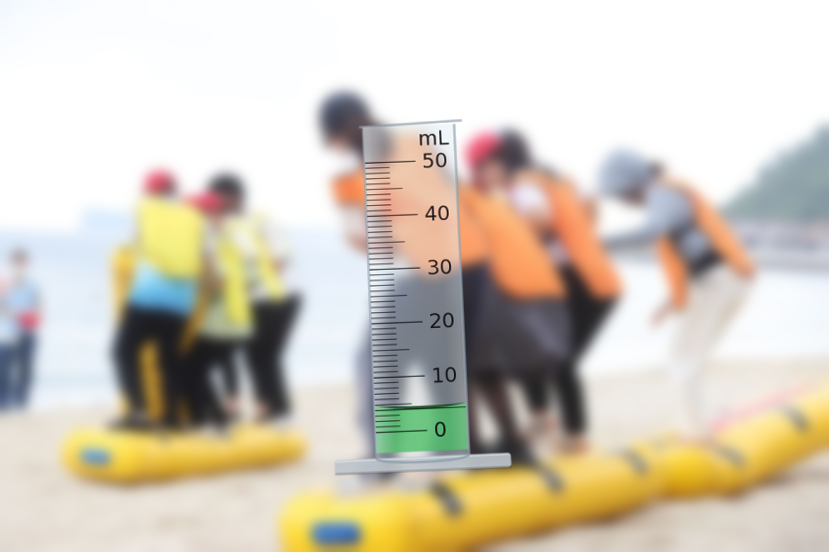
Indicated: 4,mL
